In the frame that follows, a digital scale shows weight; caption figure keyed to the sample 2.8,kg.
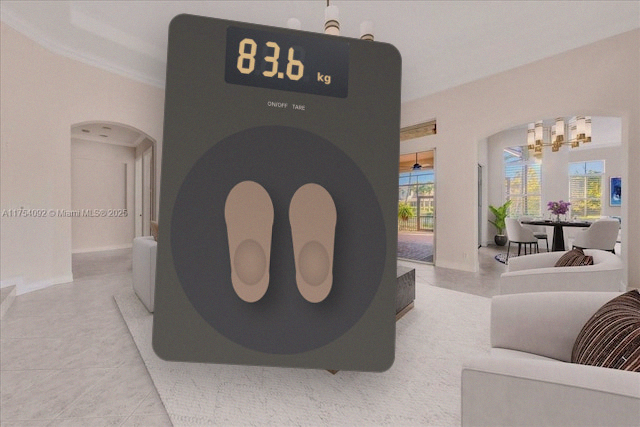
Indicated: 83.6,kg
